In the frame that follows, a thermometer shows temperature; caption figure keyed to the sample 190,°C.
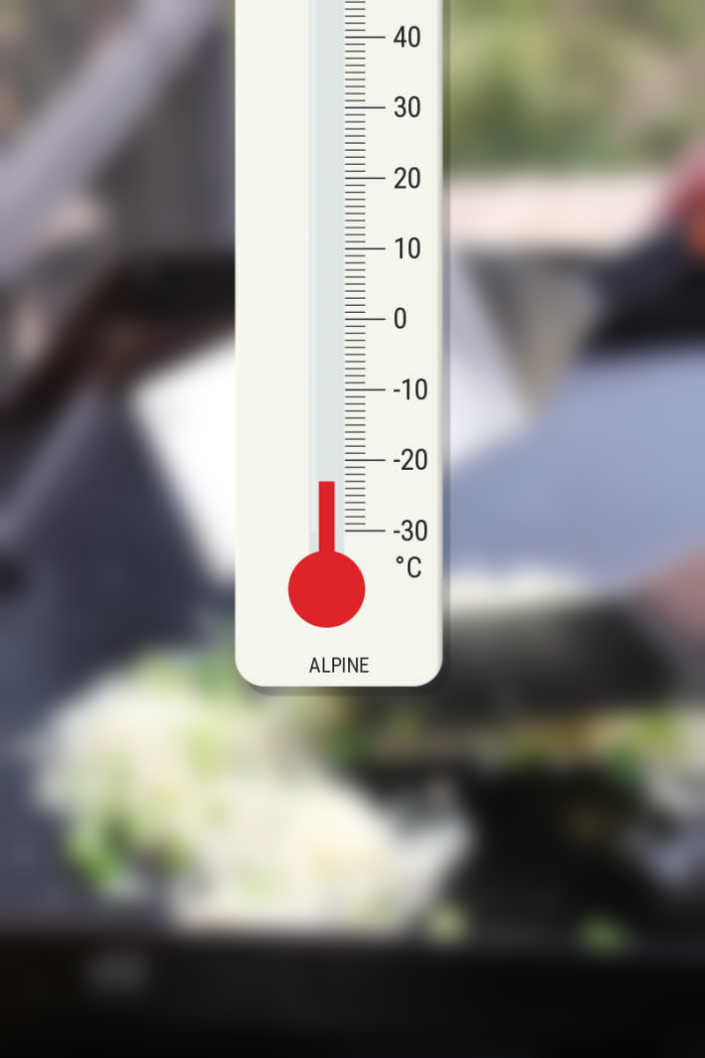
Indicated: -23,°C
